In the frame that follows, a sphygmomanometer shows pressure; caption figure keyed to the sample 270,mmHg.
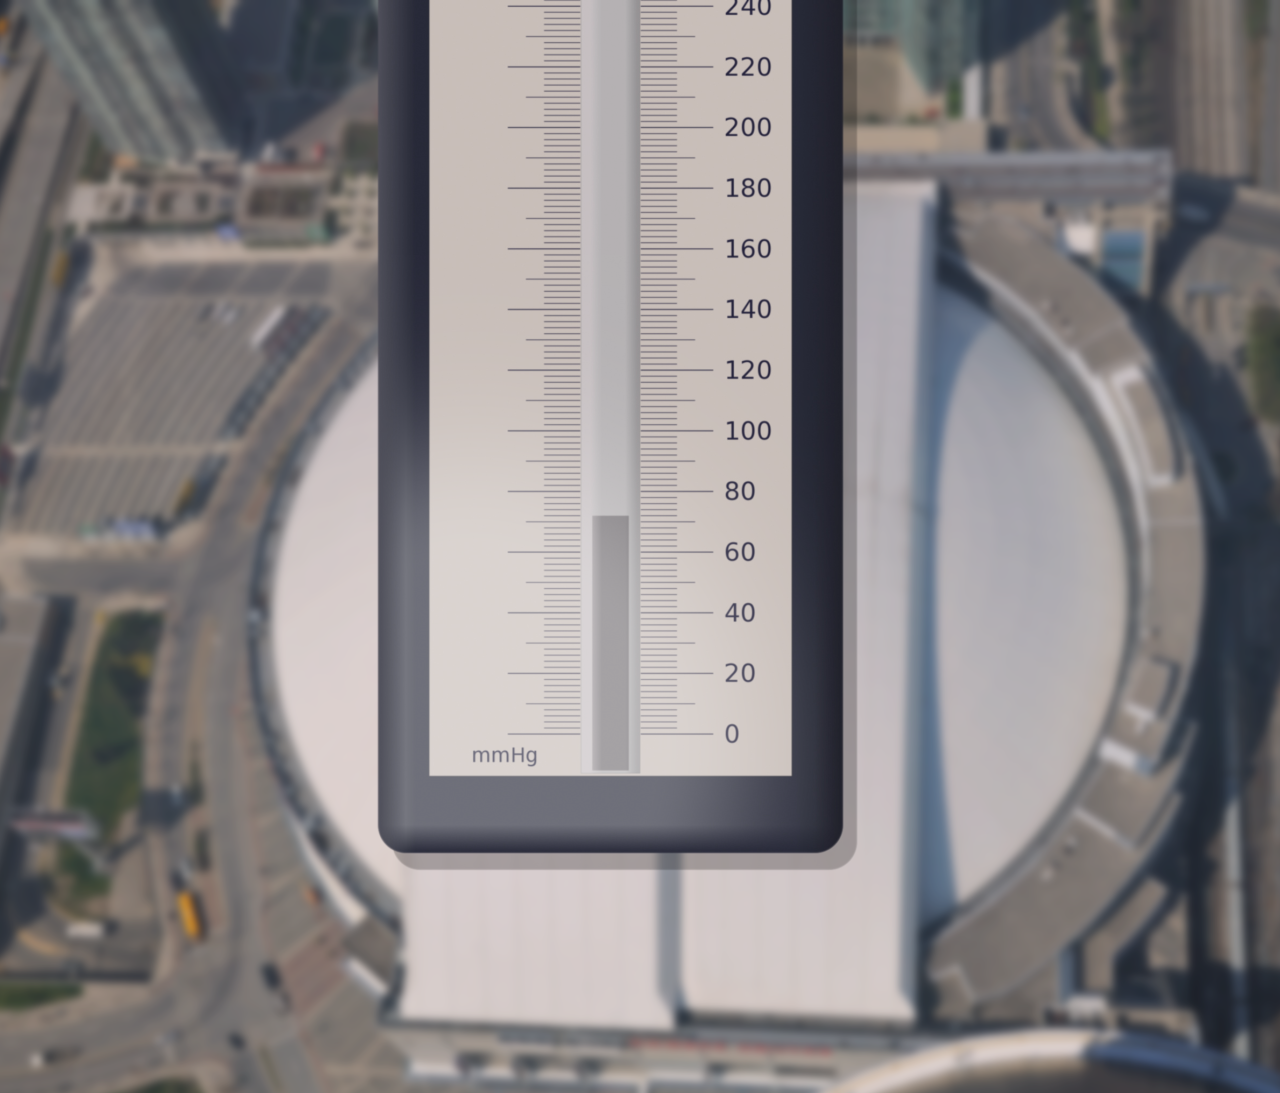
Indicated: 72,mmHg
